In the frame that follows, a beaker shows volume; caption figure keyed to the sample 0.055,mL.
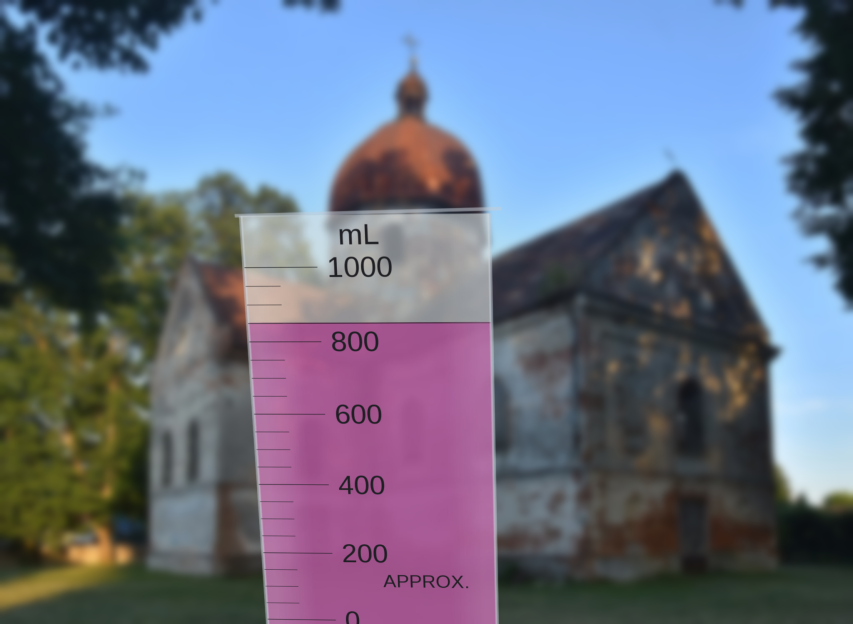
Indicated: 850,mL
